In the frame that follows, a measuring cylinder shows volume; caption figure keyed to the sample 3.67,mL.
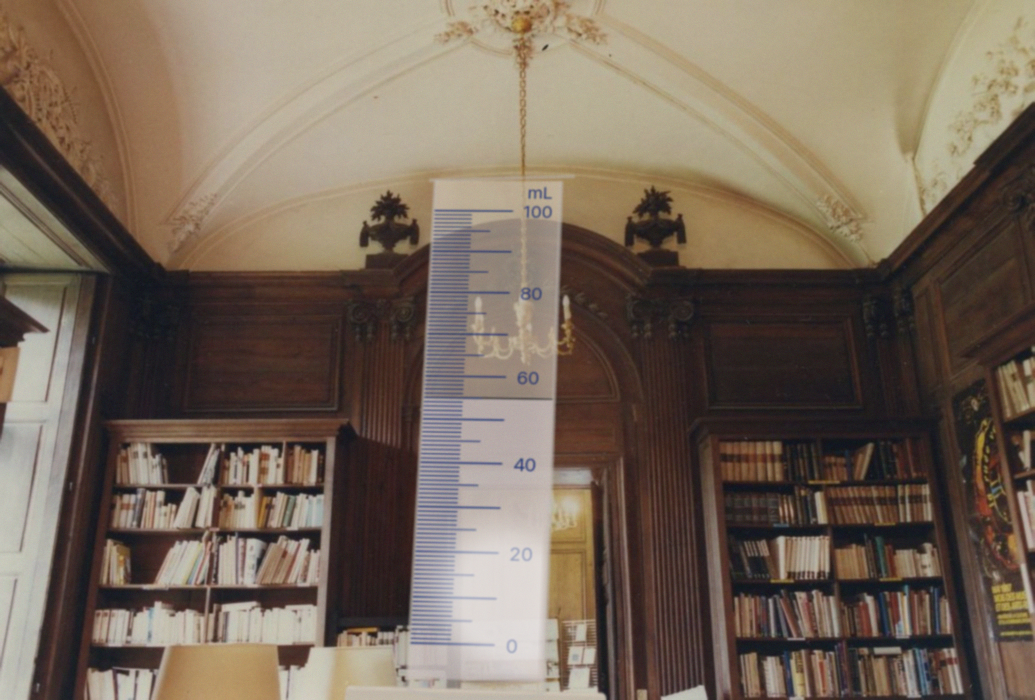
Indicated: 55,mL
